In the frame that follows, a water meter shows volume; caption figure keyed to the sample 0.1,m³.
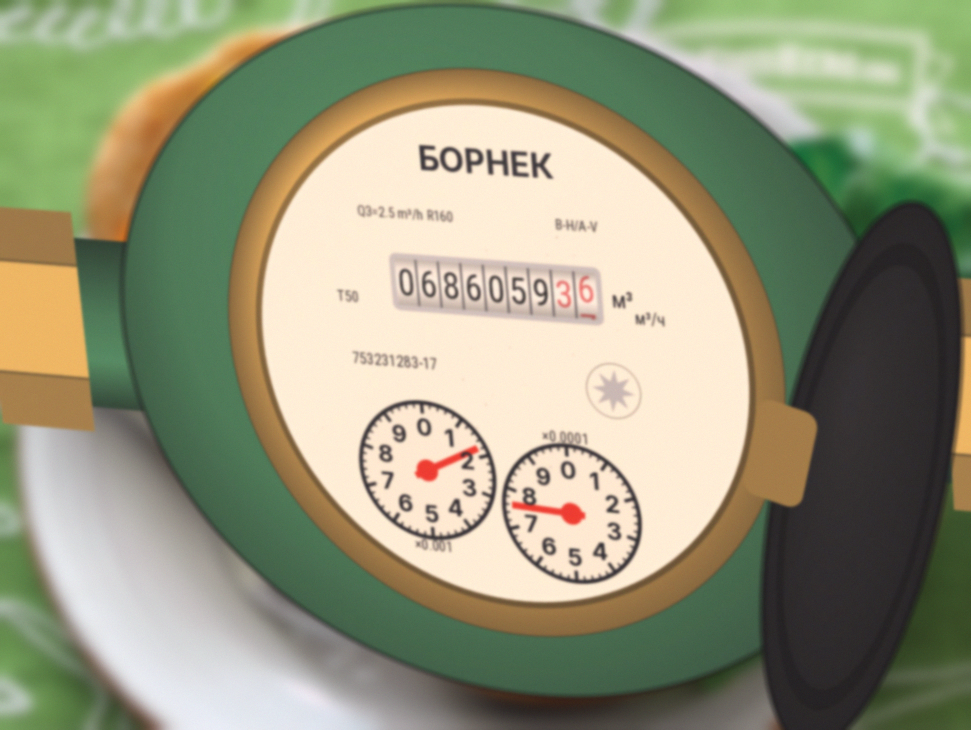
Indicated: 686059.3617,m³
